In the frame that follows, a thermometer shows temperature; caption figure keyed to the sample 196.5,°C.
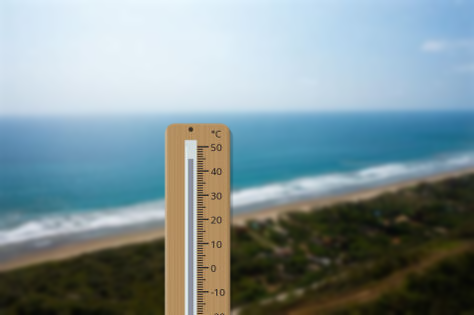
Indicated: 45,°C
